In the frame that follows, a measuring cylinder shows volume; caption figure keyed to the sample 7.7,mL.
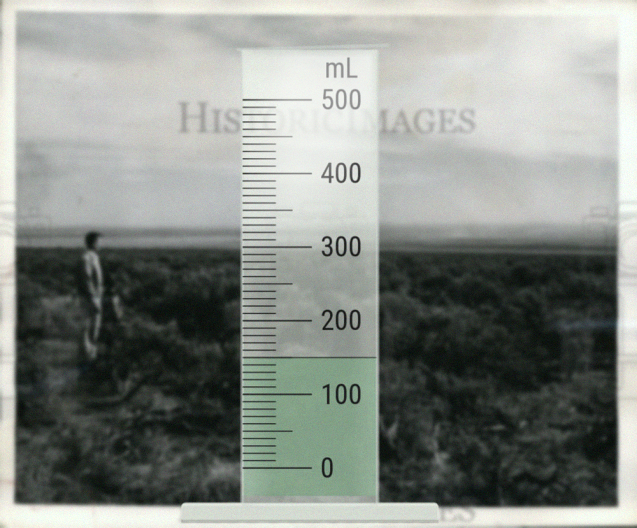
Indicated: 150,mL
